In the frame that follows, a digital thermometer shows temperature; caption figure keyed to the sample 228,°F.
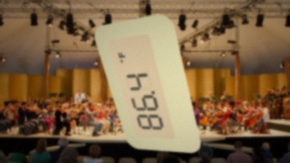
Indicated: 86.4,°F
